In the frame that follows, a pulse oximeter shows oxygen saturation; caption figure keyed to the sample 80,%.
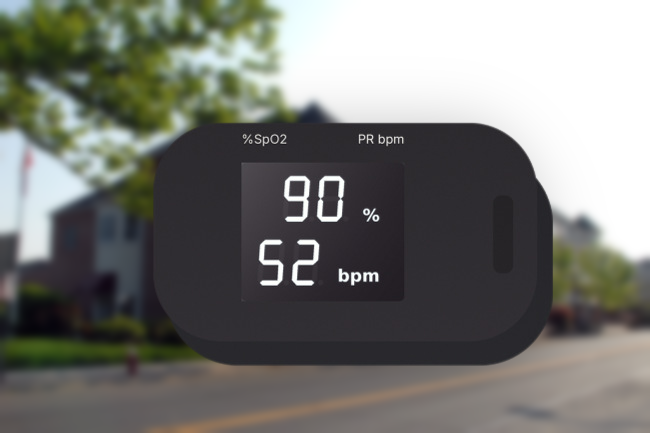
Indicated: 90,%
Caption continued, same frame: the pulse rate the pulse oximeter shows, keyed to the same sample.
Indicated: 52,bpm
